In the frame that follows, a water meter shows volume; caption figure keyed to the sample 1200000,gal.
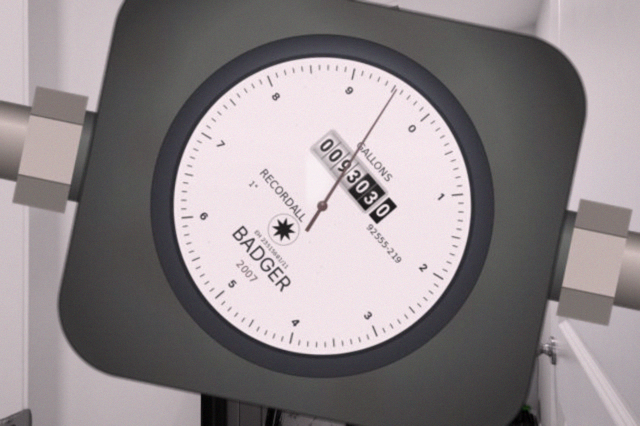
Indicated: 93029.5,gal
